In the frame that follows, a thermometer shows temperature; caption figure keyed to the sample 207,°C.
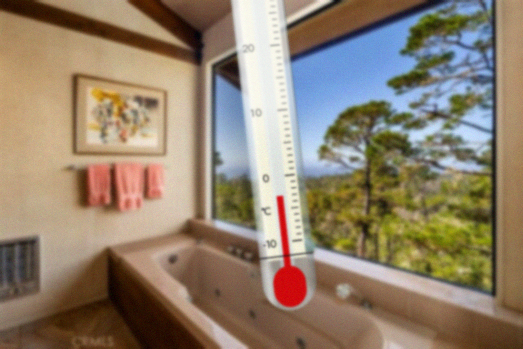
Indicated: -3,°C
